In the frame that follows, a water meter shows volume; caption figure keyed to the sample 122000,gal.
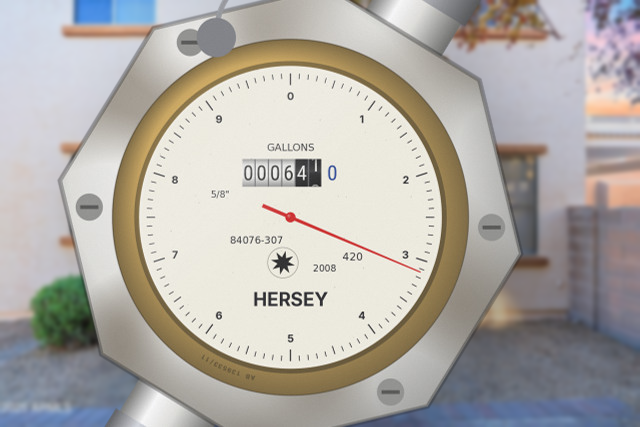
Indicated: 6413.1,gal
